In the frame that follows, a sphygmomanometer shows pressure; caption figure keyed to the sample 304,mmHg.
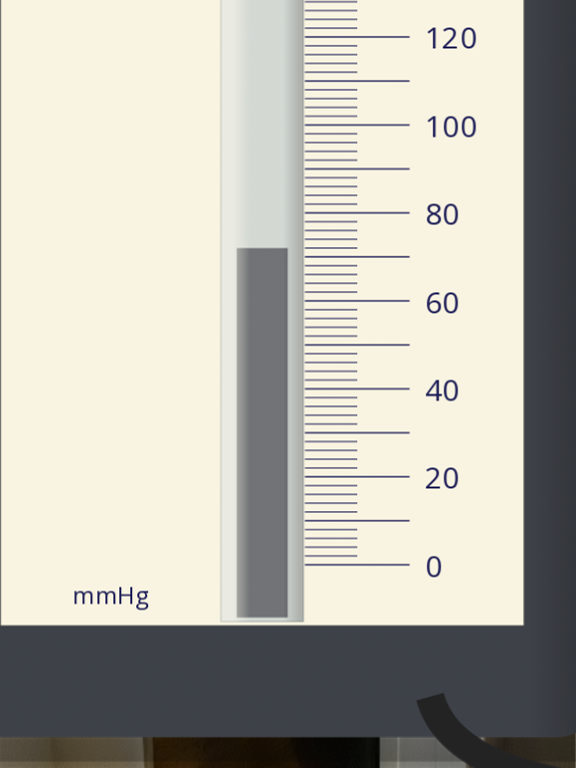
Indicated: 72,mmHg
